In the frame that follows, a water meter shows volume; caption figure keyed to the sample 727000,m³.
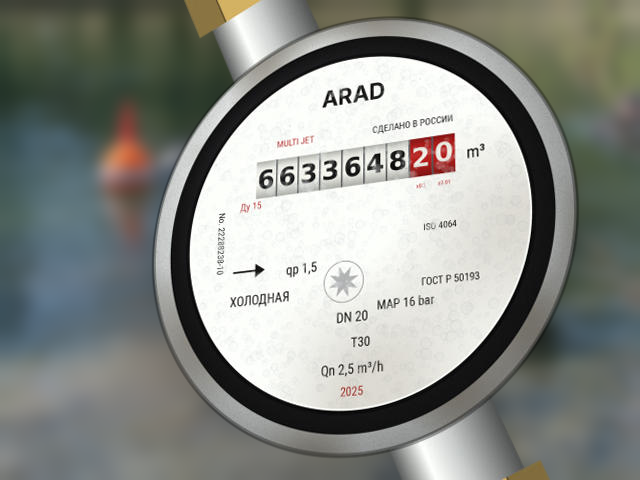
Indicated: 6633648.20,m³
